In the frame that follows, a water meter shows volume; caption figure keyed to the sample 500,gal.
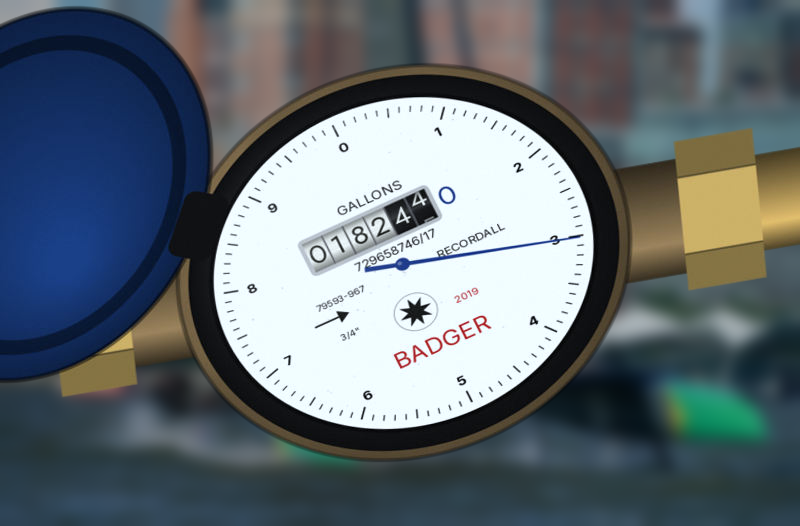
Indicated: 182443.0,gal
